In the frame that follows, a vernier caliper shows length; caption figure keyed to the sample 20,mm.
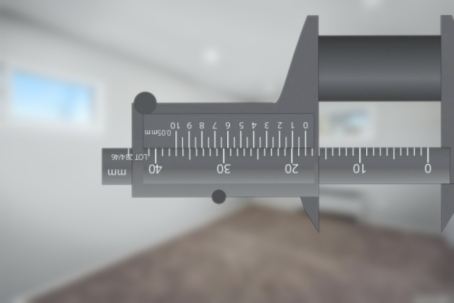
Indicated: 18.0,mm
